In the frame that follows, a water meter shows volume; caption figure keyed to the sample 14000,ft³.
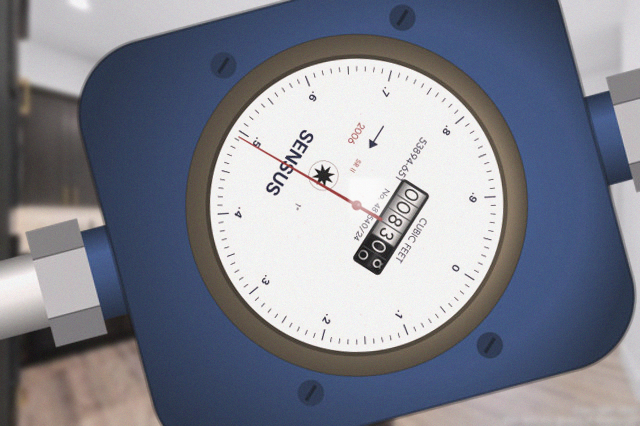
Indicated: 8308.49,ft³
